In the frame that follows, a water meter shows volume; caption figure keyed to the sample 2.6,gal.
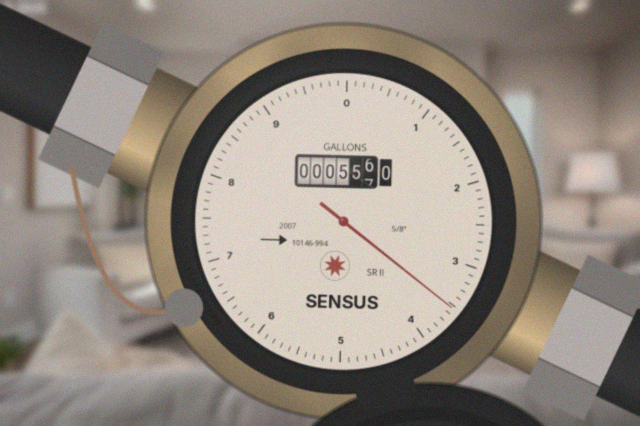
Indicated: 5563.5,gal
